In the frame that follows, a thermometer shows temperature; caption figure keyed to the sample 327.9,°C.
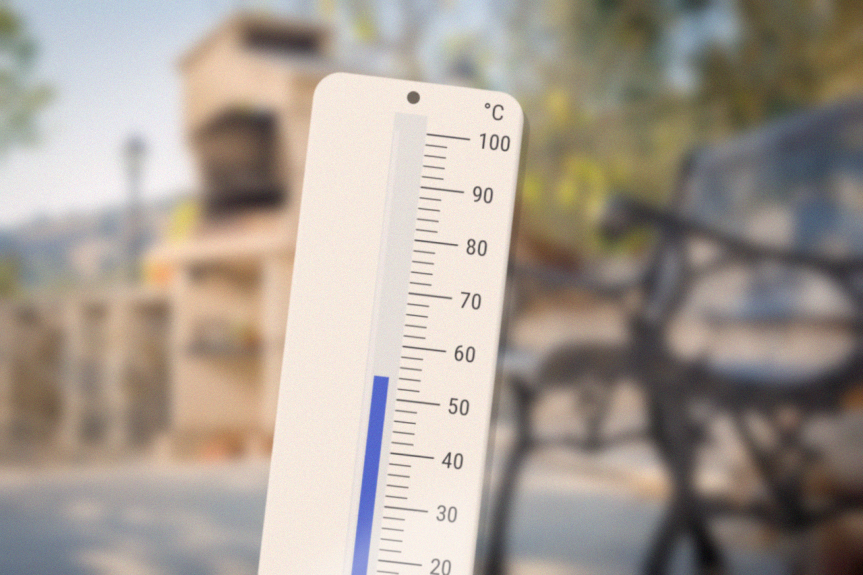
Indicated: 54,°C
